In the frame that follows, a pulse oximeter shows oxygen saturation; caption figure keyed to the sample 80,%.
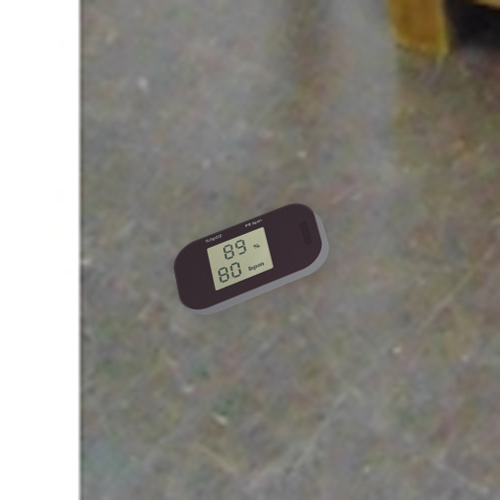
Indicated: 89,%
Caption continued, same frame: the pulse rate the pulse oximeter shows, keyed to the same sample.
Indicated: 80,bpm
